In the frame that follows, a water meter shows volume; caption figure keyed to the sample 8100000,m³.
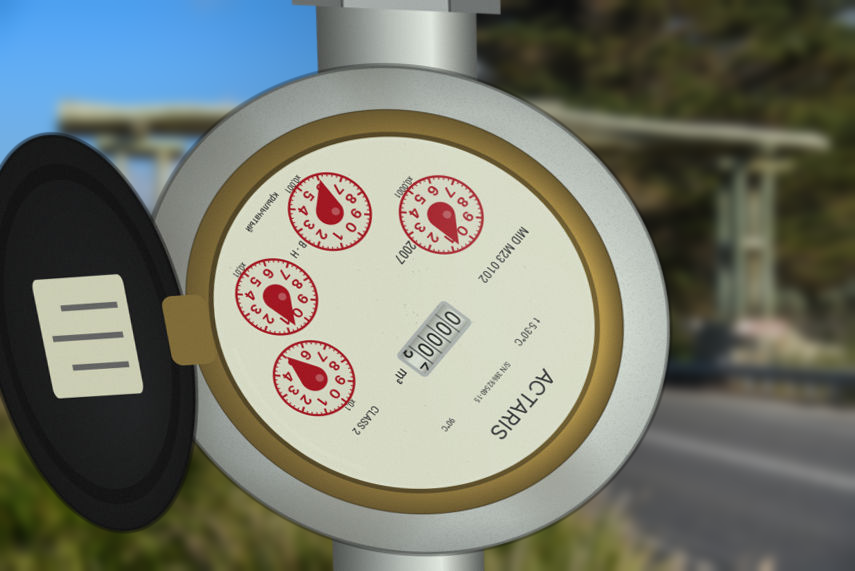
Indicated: 2.5060,m³
